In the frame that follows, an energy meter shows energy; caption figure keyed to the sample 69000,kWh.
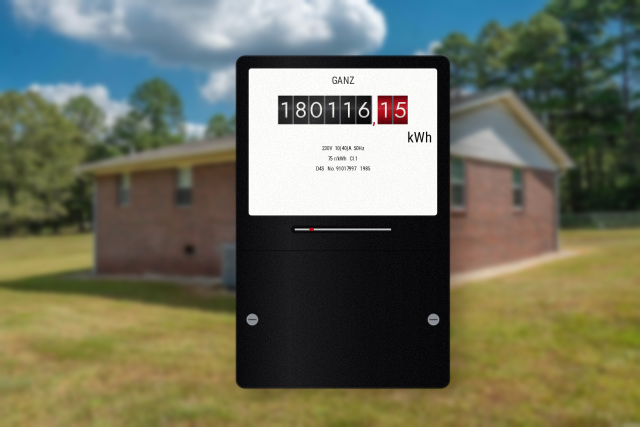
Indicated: 180116.15,kWh
